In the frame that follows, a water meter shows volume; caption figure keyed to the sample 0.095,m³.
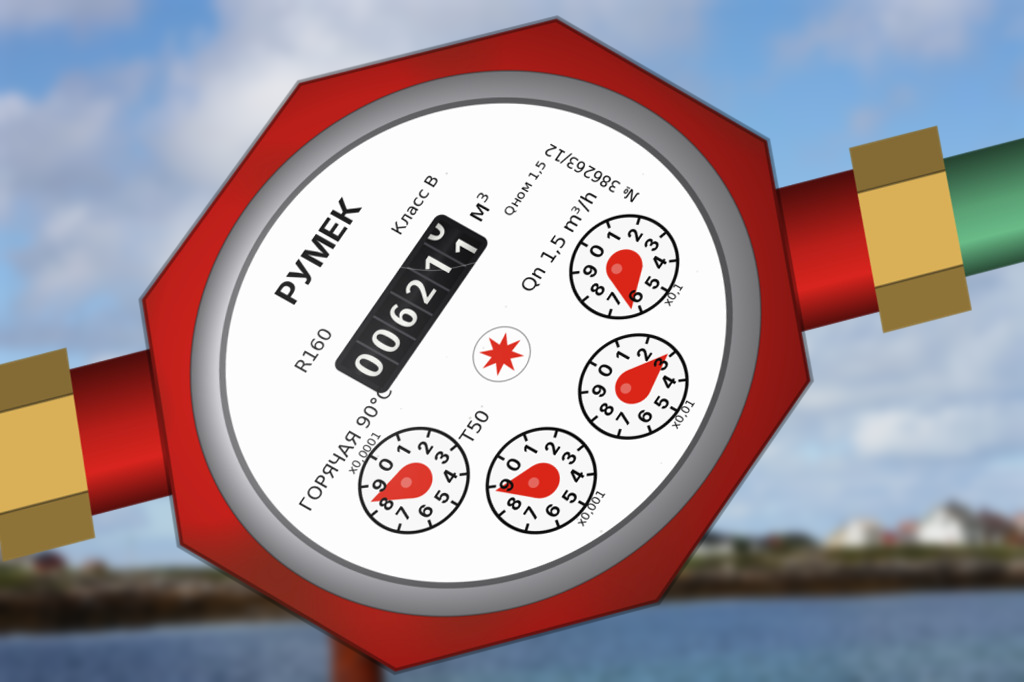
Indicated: 6210.6288,m³
